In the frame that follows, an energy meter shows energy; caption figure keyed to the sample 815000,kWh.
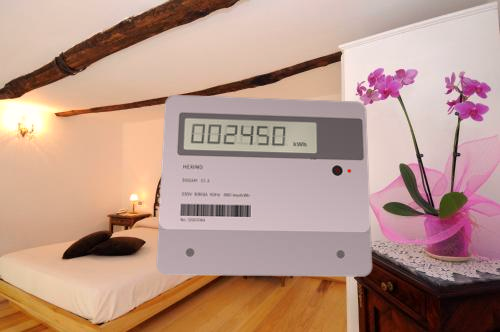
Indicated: 2450,kWh
